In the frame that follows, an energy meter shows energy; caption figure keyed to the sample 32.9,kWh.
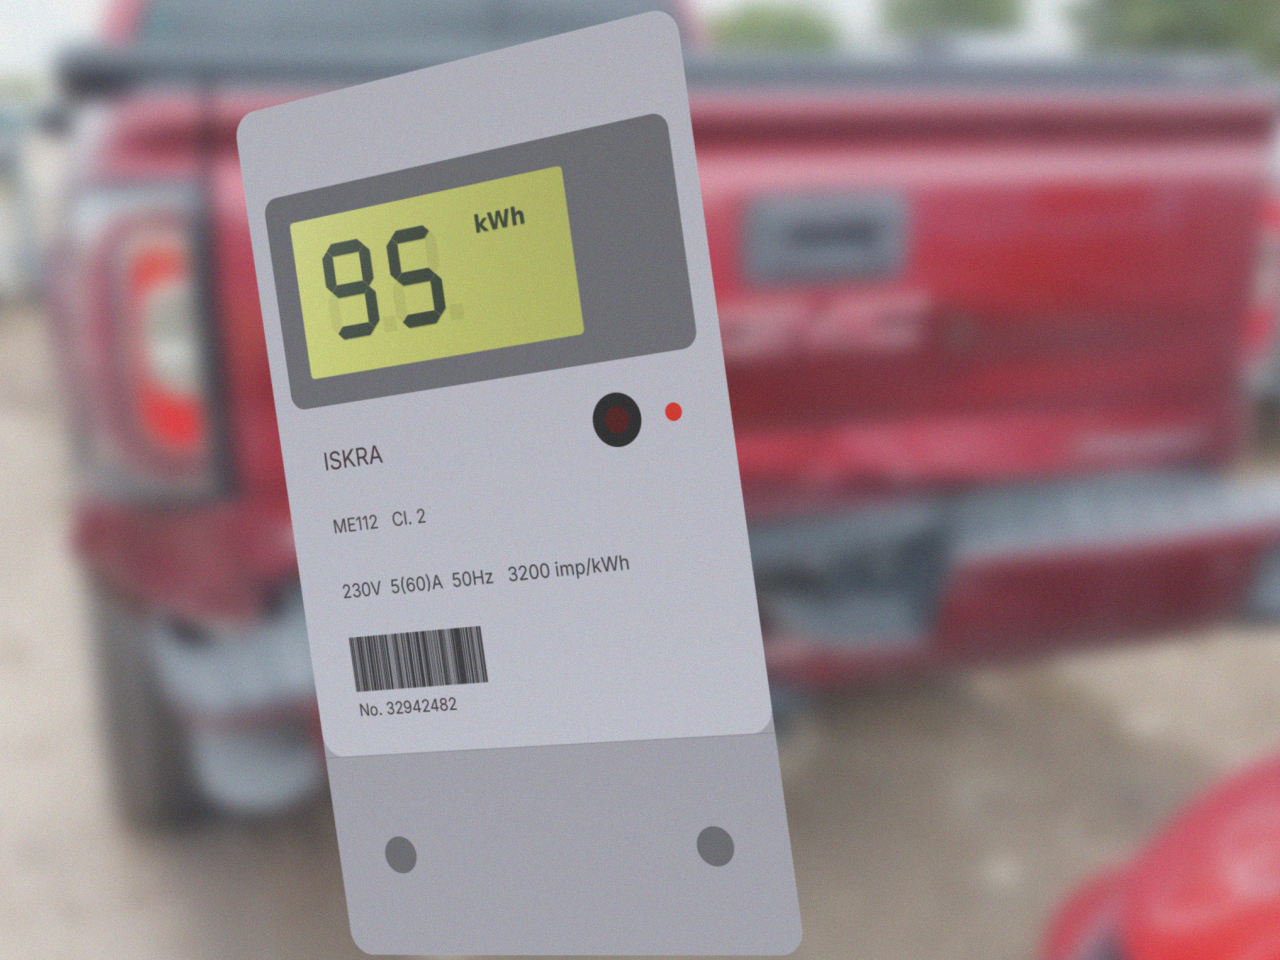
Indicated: 95,kWh
